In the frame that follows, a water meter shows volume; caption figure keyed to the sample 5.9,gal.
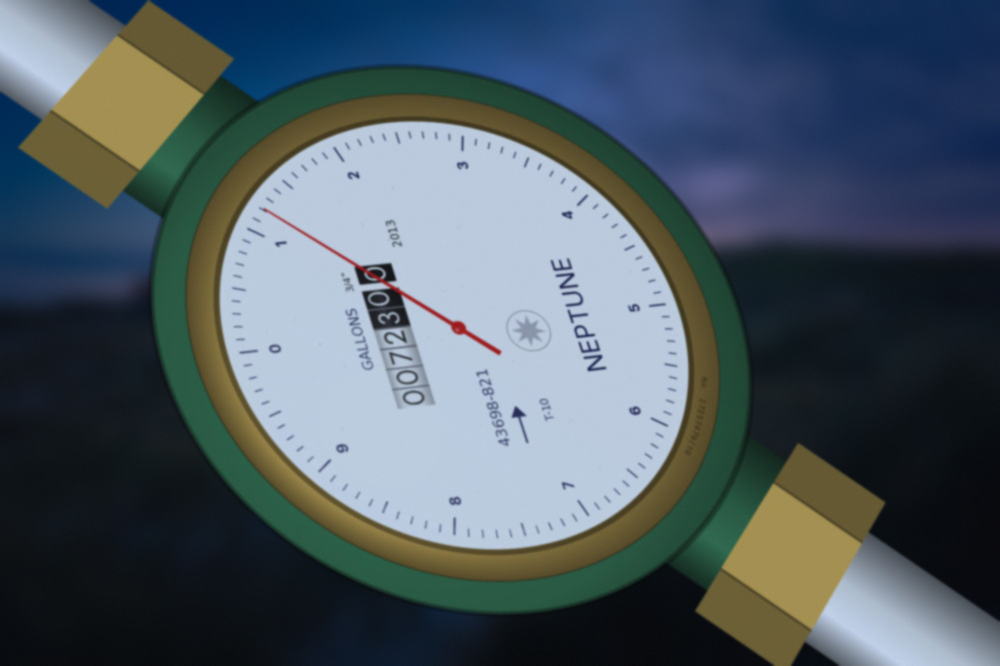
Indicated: 72301.2,gal
